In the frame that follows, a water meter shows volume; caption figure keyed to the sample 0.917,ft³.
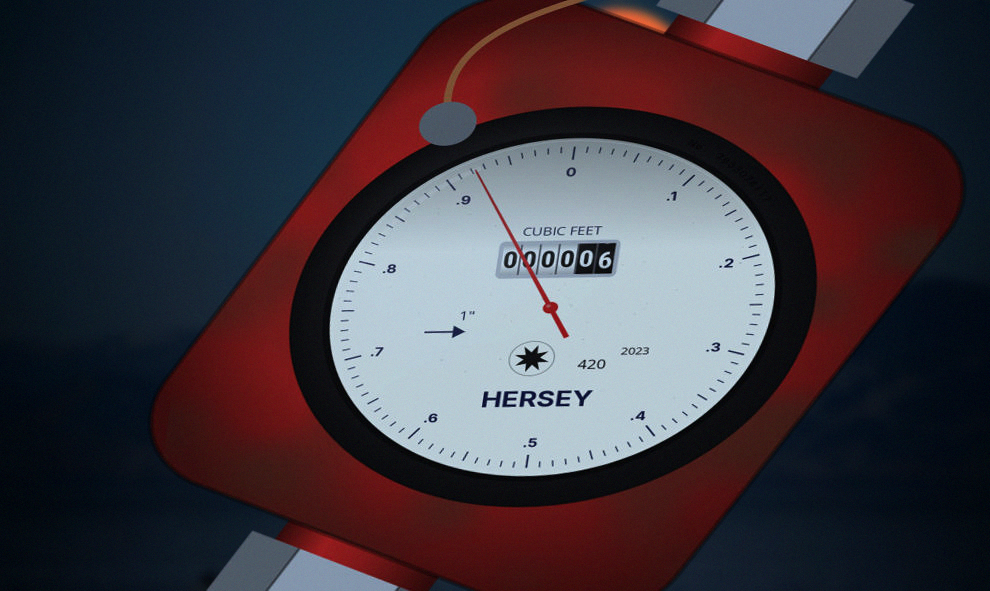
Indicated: 5.92,ft³
